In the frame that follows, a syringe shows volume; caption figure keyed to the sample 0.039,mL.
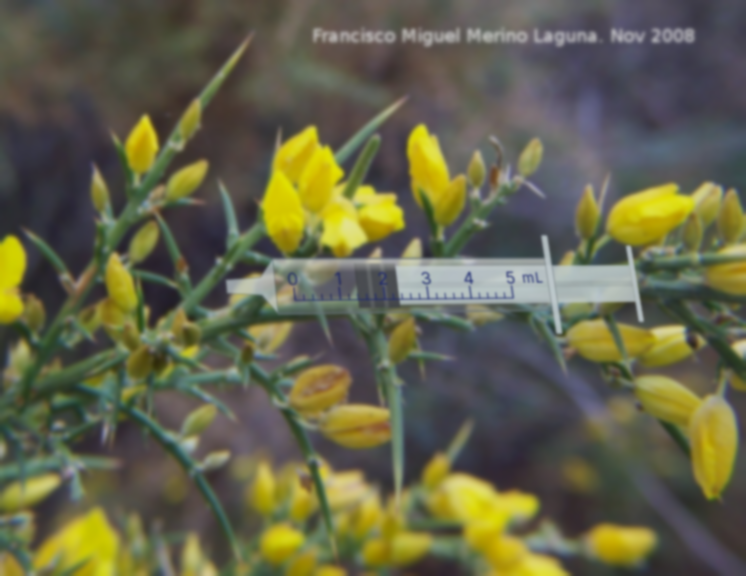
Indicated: 1.4,mL
